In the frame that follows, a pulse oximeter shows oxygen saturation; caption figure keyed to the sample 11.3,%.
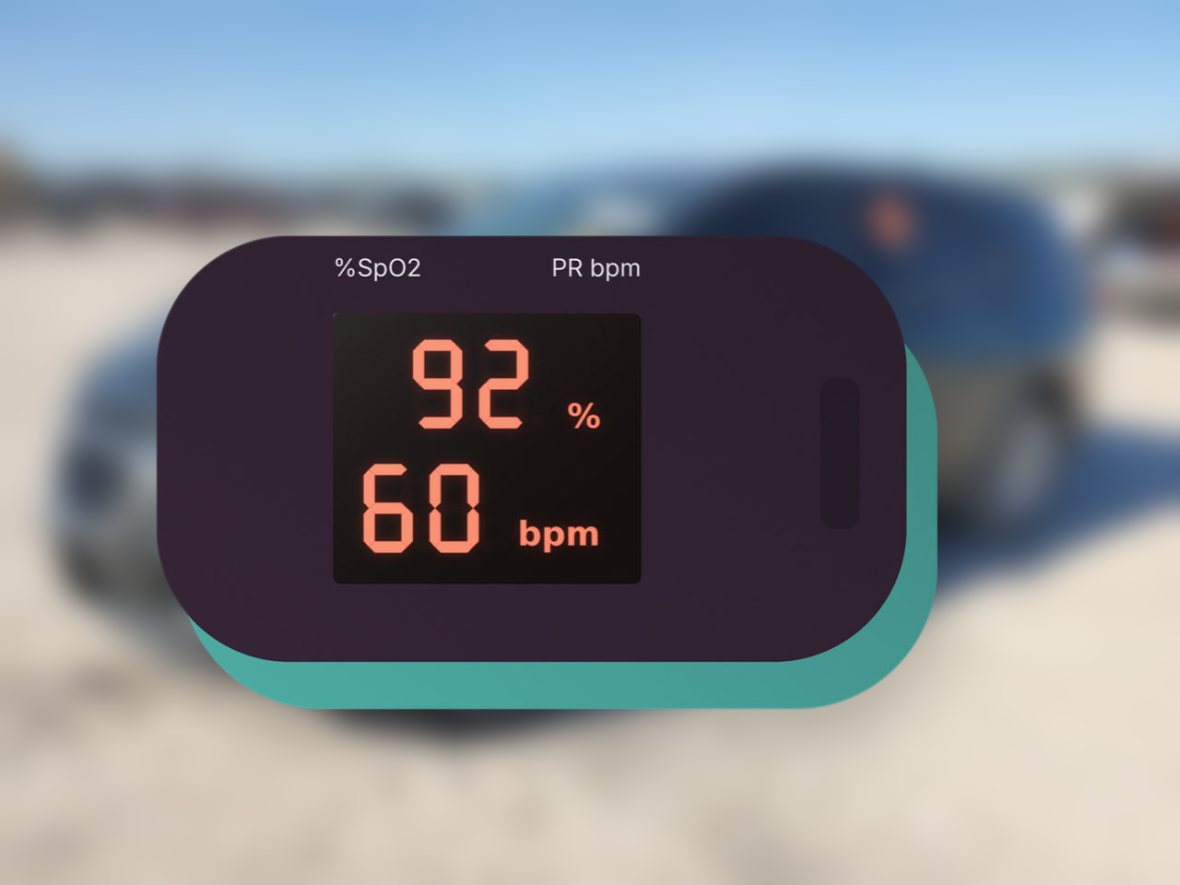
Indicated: 92,%
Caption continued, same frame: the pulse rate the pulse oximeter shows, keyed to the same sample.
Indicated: 60,bpm
